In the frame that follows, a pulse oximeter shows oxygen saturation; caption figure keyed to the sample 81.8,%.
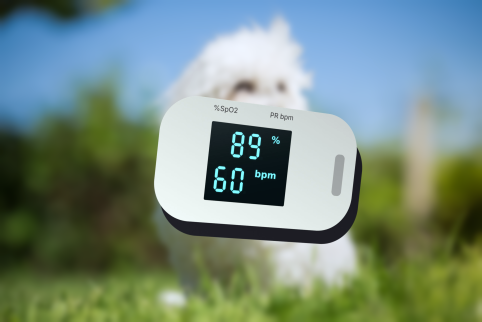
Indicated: 89,%
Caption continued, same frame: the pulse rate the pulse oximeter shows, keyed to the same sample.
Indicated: 60,bpm
